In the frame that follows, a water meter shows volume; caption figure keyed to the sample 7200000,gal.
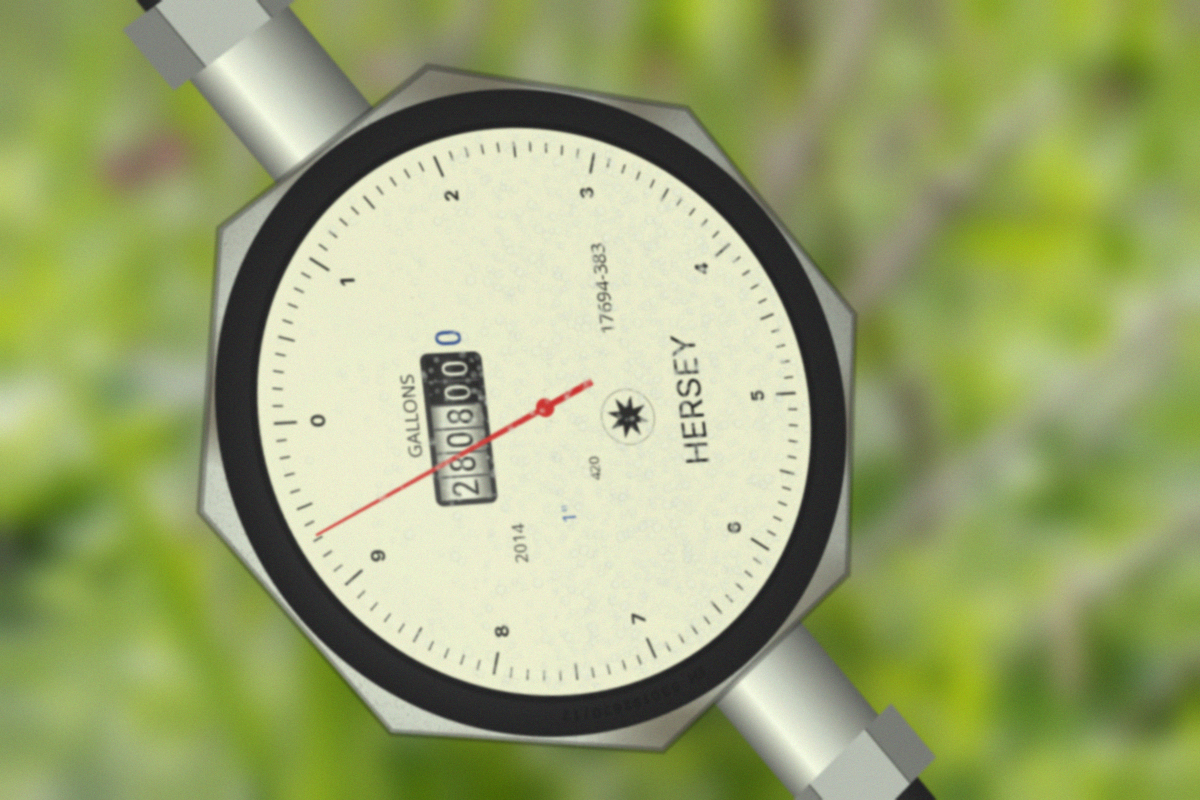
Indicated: 2807999.3,gal
